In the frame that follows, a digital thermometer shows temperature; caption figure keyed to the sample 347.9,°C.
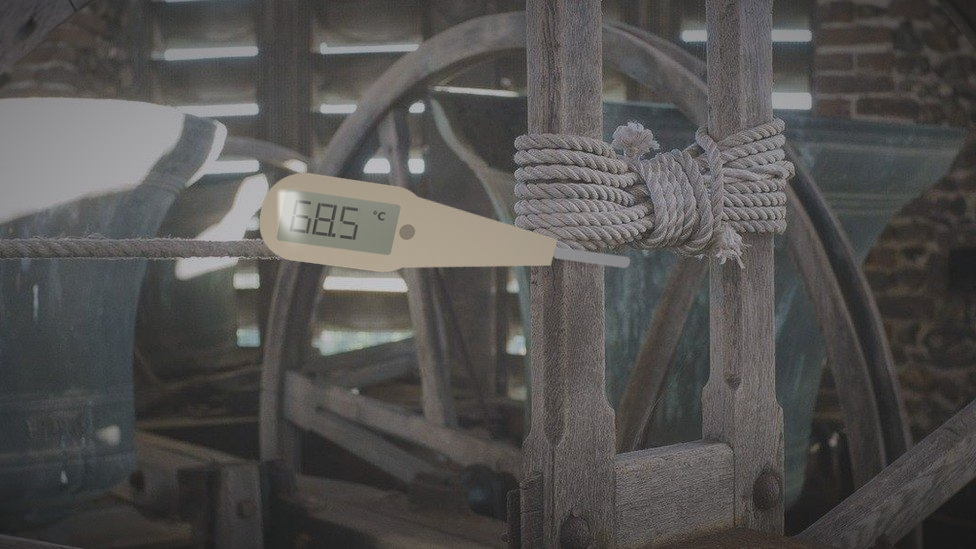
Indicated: 68.5,°C
